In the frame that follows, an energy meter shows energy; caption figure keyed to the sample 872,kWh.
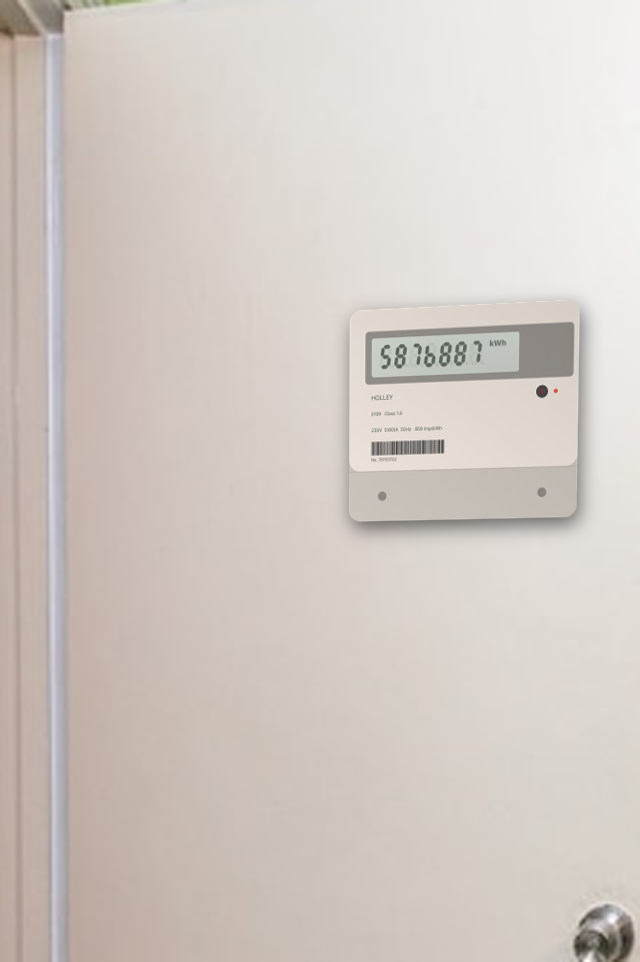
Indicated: 5876887,kWh
